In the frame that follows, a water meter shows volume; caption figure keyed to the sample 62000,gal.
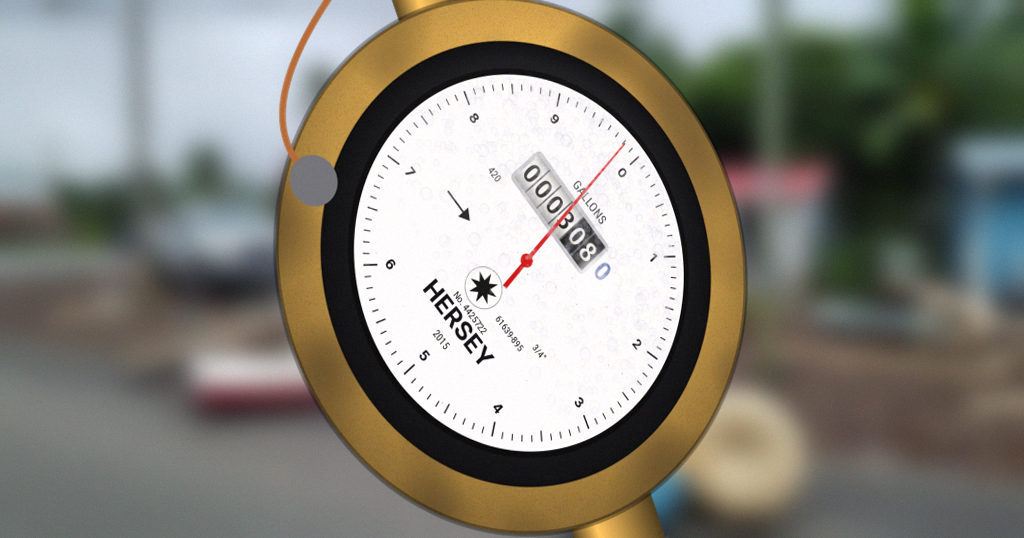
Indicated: 3079.8,gal
